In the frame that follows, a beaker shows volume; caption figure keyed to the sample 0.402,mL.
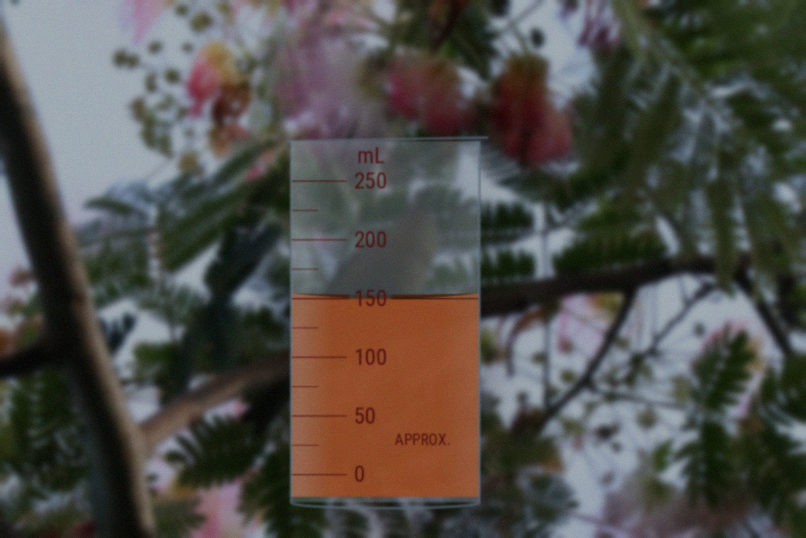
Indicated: 150,mL
